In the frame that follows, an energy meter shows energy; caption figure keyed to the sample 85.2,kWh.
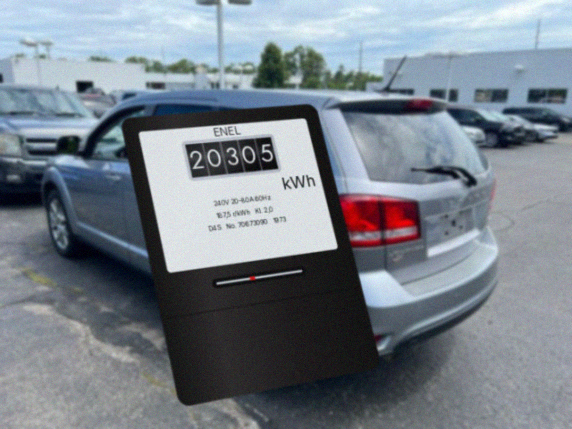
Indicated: 20305,kWh
